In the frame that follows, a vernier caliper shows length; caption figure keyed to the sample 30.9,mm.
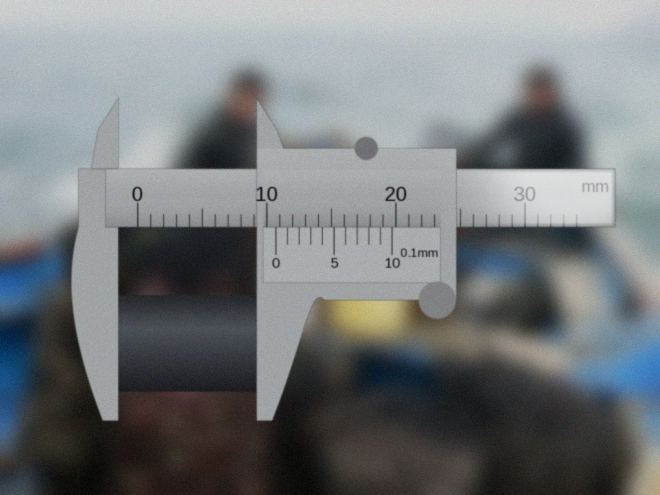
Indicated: 10.7,mm
